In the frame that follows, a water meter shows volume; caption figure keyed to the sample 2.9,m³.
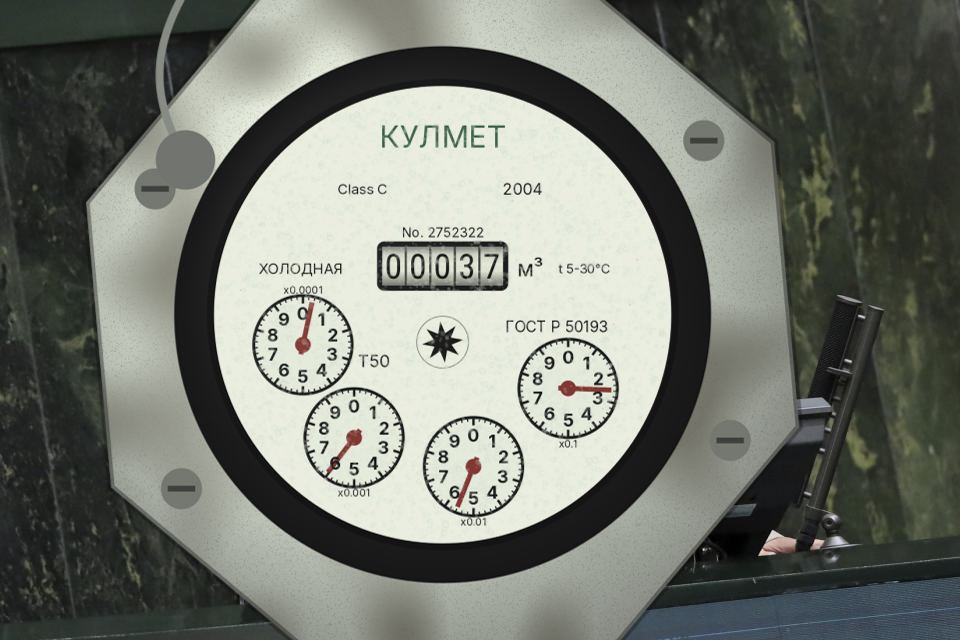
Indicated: 37.2560,m³
